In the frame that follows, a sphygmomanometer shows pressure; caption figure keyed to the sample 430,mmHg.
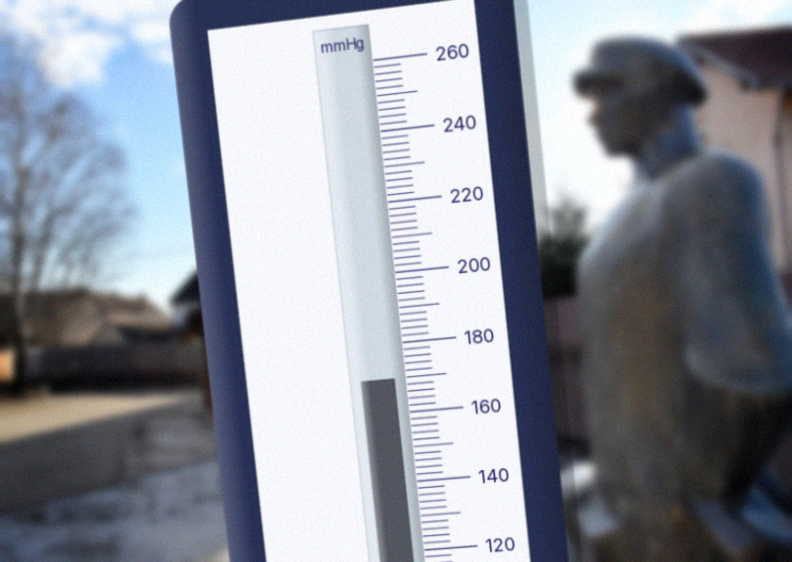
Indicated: 170,mmHg
